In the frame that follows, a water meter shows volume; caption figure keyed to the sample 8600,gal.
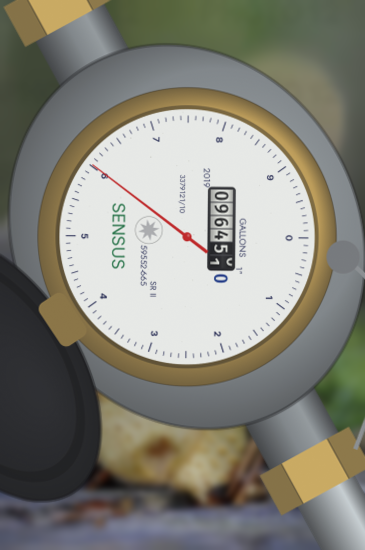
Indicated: 964506.0,gal
